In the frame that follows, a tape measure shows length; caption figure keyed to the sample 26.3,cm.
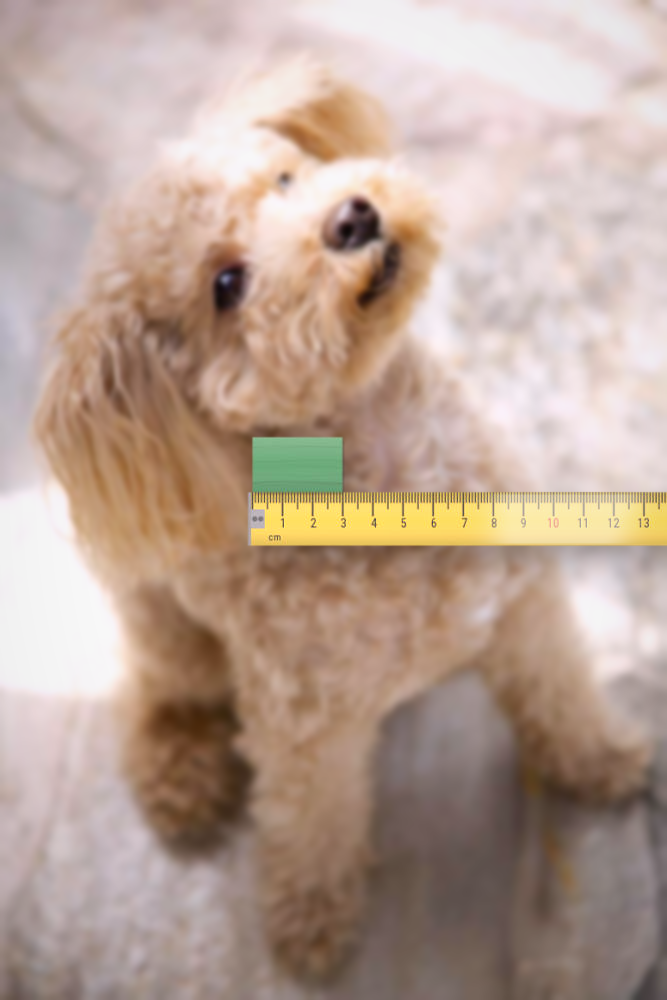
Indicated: 3,cm
